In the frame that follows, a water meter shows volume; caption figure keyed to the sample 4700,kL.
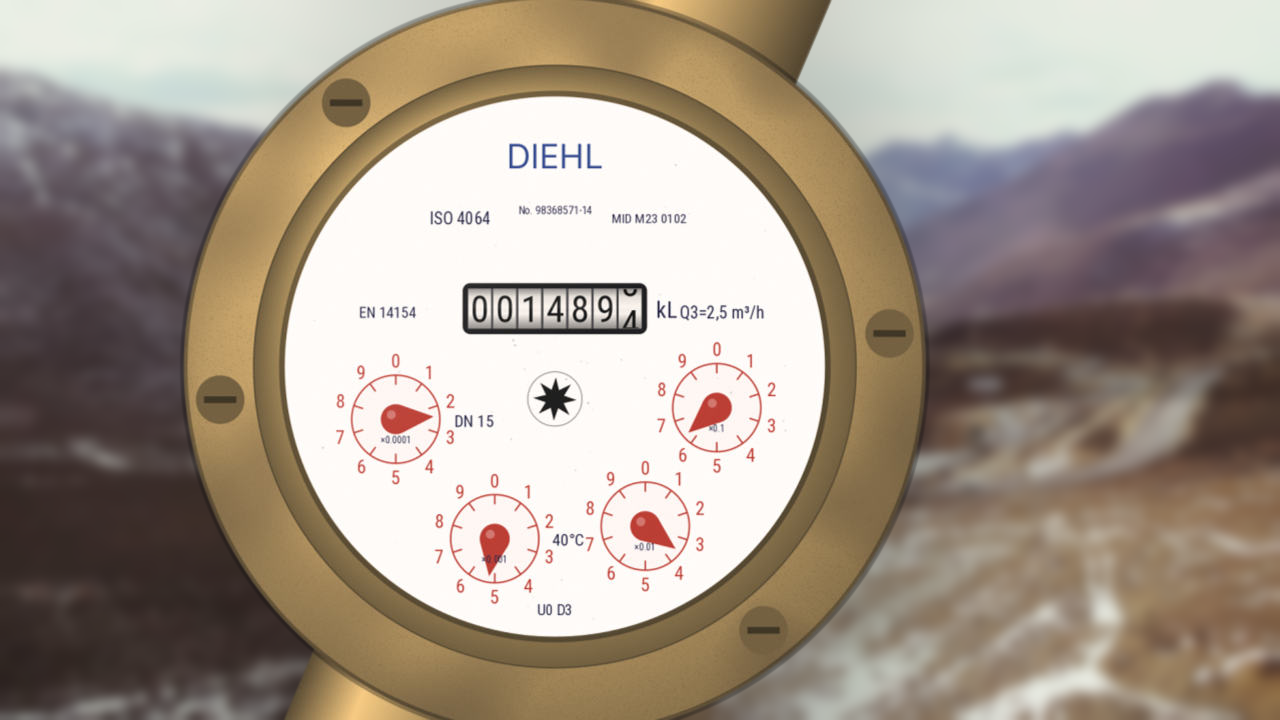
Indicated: 14893.6352,kL
